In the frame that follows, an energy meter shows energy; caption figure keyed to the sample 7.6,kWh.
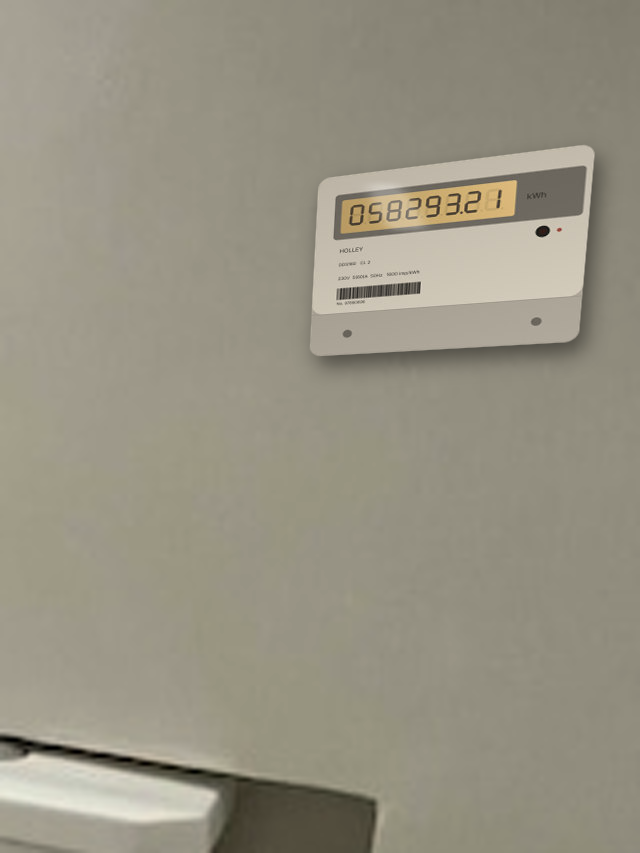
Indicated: 58293.21,kWh
